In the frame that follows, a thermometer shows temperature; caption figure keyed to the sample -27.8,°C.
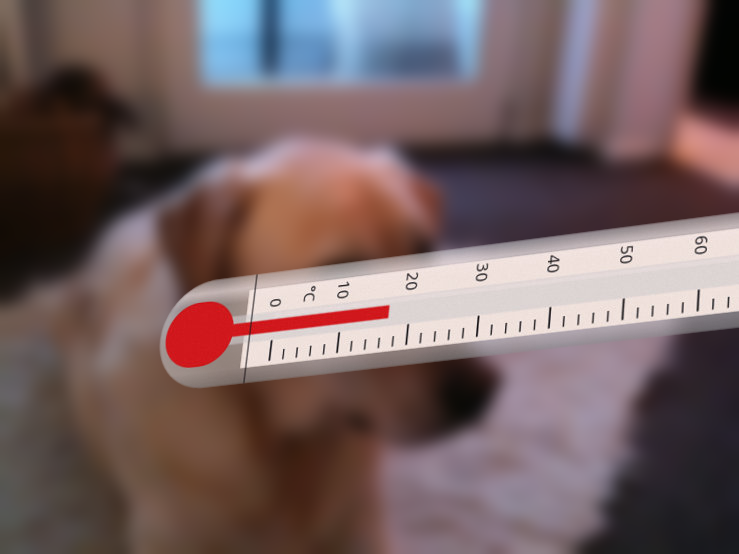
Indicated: 17,°C
